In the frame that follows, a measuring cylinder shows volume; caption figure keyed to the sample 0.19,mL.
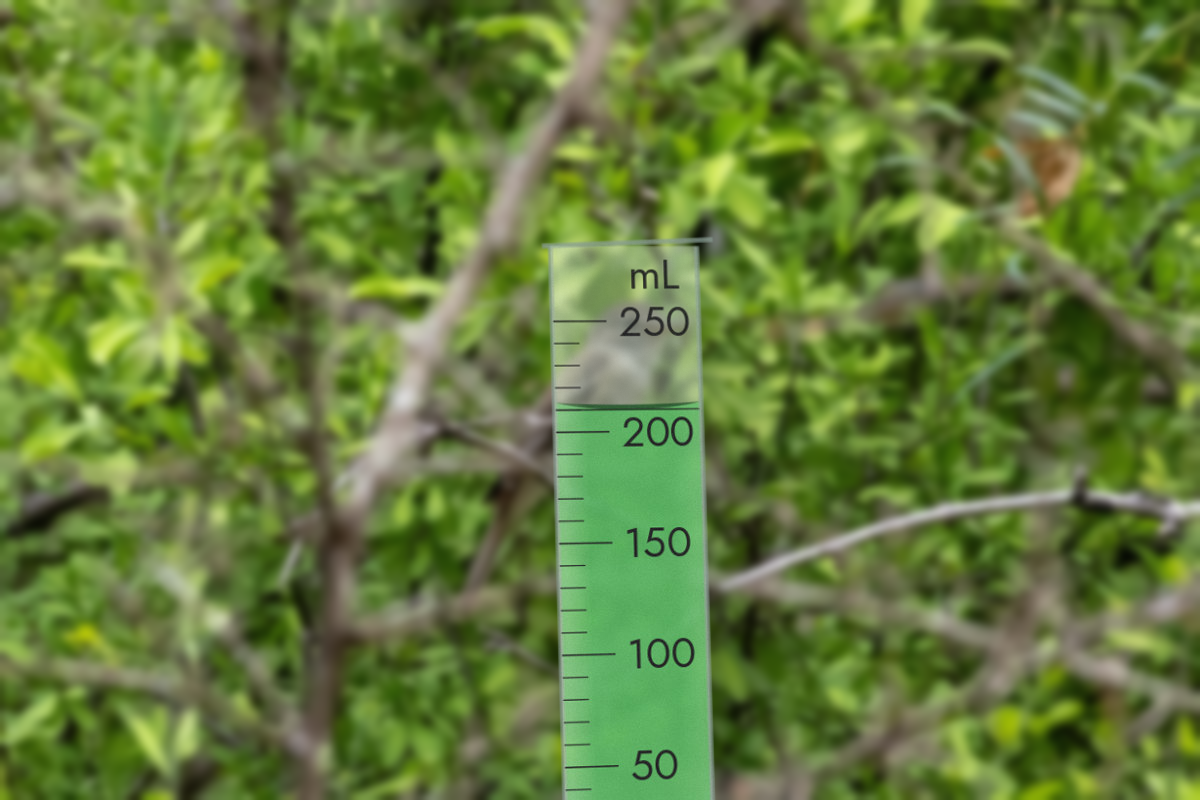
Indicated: 210,mL
